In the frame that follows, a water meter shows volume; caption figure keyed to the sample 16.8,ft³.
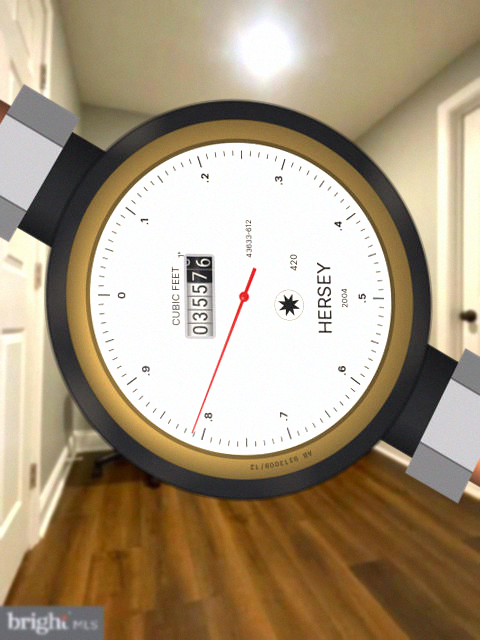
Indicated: 35575.81,ft³
